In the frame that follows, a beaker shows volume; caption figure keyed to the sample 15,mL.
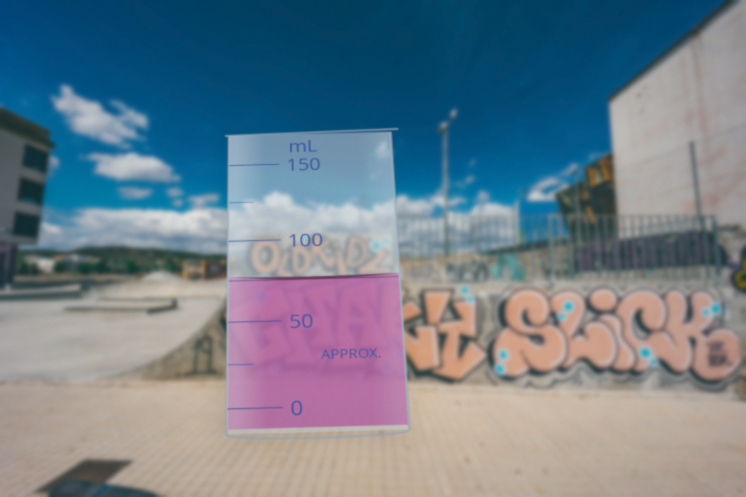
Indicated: 75,mL
